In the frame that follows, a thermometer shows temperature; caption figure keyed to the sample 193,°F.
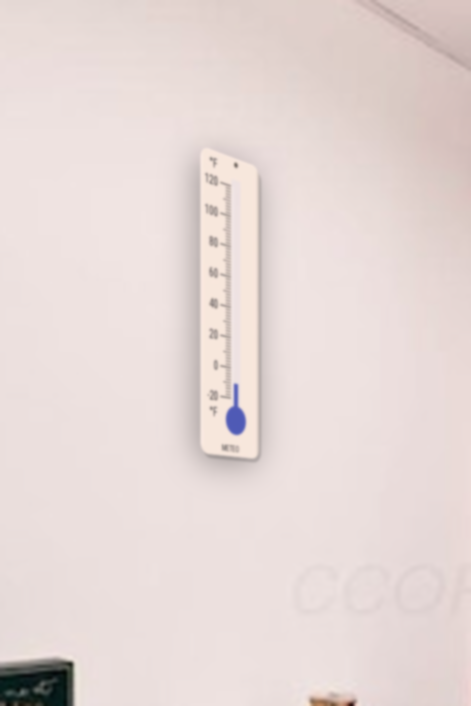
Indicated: -10,°F
